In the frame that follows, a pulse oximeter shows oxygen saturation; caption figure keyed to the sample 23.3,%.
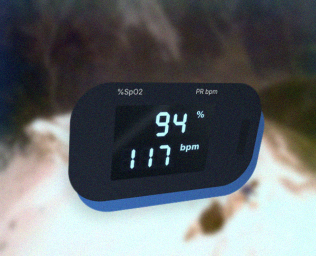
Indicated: 94,%
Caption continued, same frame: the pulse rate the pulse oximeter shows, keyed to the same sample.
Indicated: 117,bpm
